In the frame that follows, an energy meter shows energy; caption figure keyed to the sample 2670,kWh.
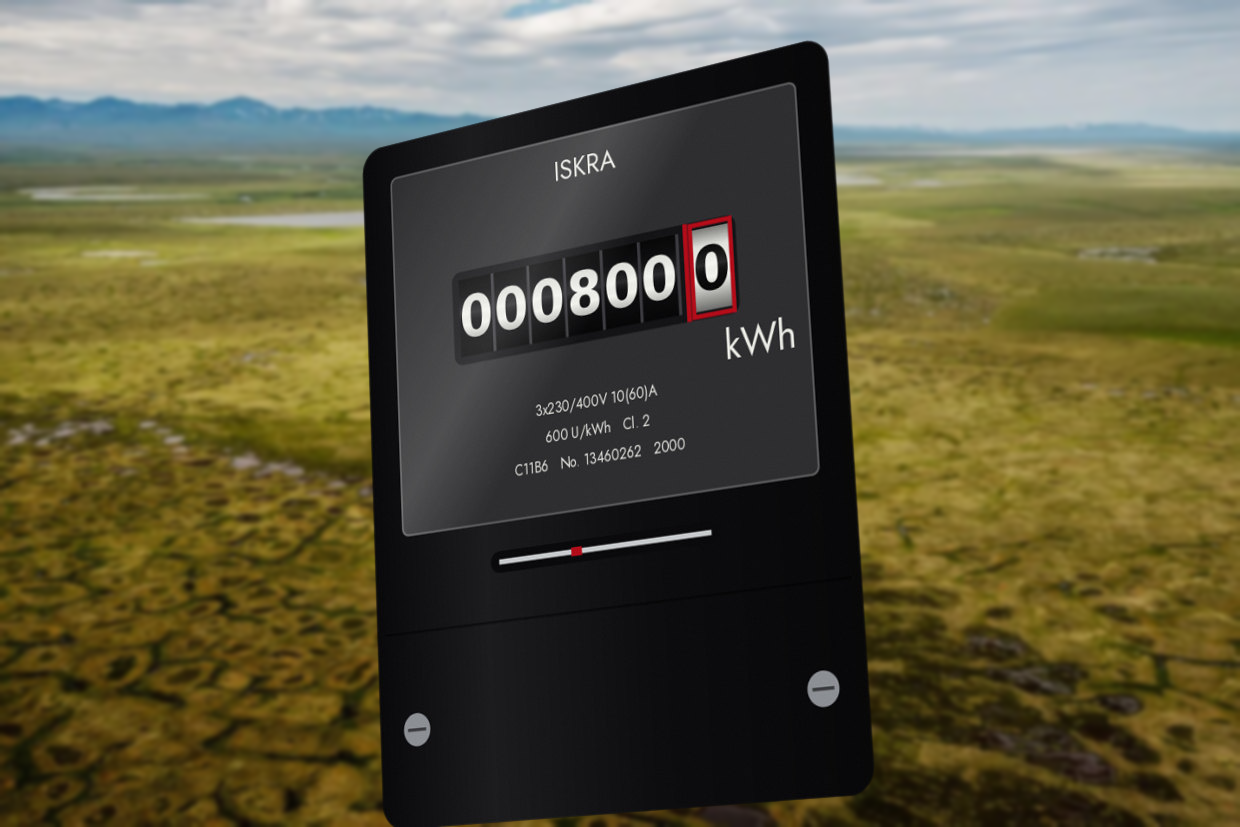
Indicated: 800.0,kWh
